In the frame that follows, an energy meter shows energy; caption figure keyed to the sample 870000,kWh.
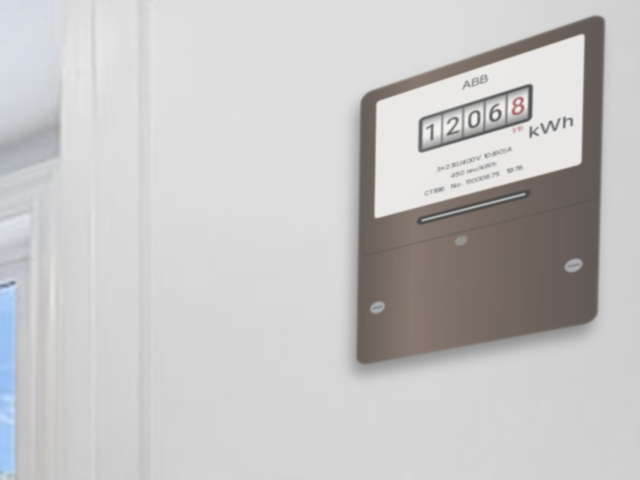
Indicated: 1206.8,kWh
